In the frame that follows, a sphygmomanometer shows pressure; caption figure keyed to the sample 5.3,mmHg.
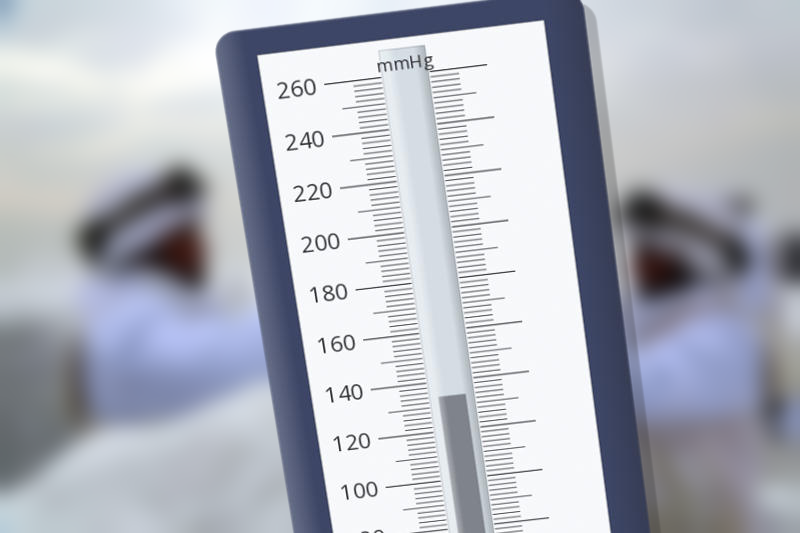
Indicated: 134,mmHg
